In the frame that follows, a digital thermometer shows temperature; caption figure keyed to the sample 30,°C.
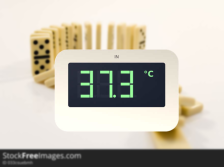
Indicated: 37.3,°C
